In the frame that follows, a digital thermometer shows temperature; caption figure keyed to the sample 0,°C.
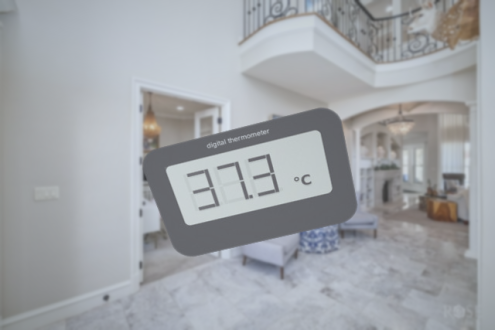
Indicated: 37.3,°C
